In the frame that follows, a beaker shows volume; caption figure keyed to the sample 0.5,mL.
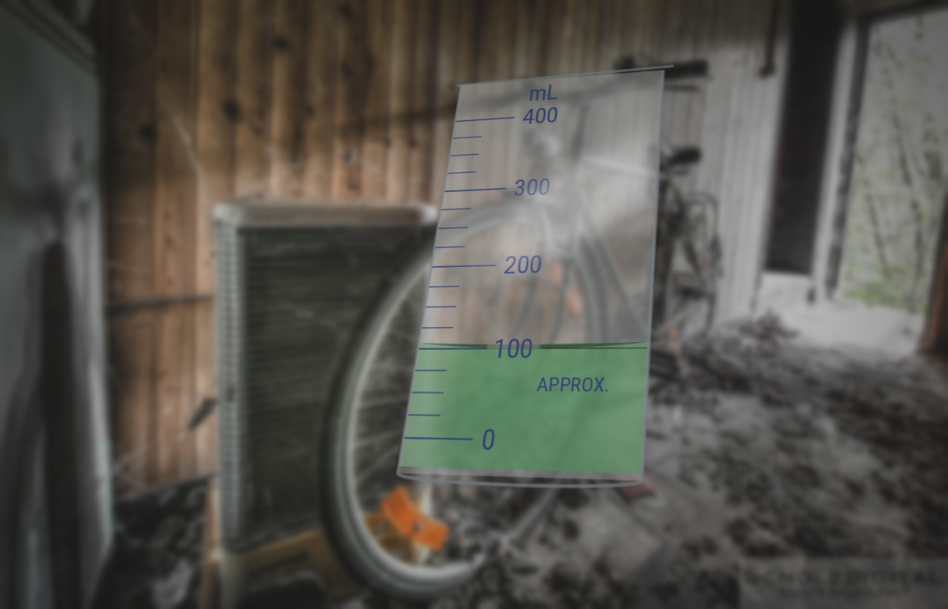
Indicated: 100,mL
